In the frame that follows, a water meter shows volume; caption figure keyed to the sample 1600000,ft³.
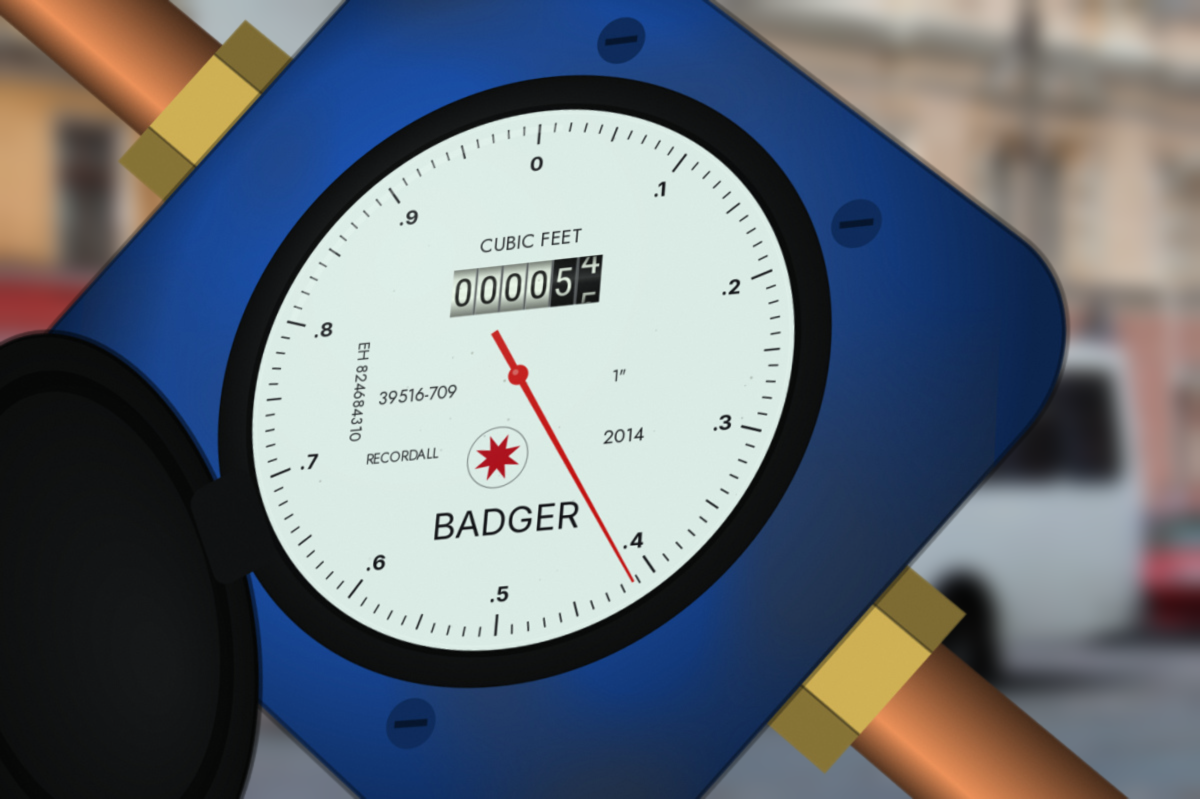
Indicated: 54.41,ft³
